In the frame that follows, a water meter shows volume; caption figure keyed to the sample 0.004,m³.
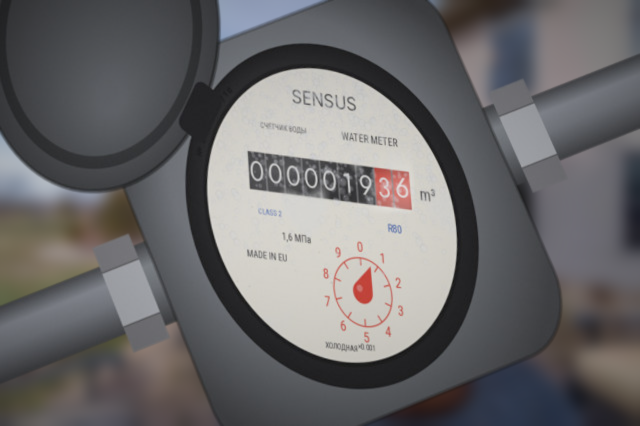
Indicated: 19.360,m³
